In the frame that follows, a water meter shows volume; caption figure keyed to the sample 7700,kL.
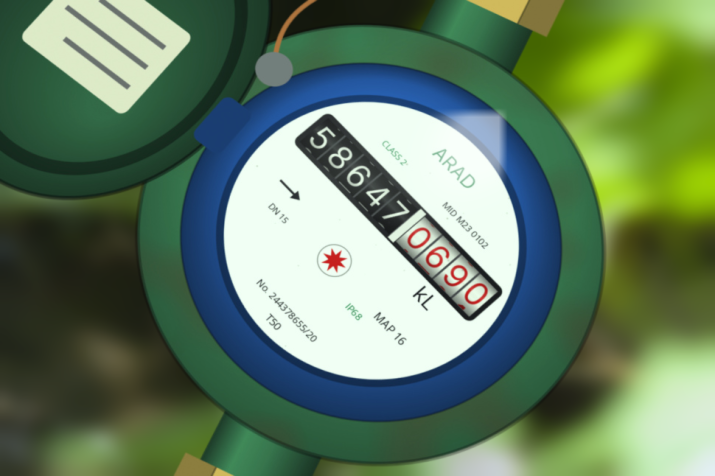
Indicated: 58647.0690,kL
